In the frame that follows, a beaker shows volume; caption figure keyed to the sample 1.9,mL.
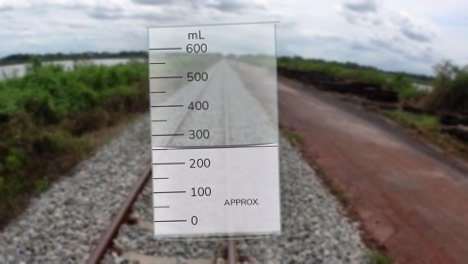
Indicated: 250,mL
